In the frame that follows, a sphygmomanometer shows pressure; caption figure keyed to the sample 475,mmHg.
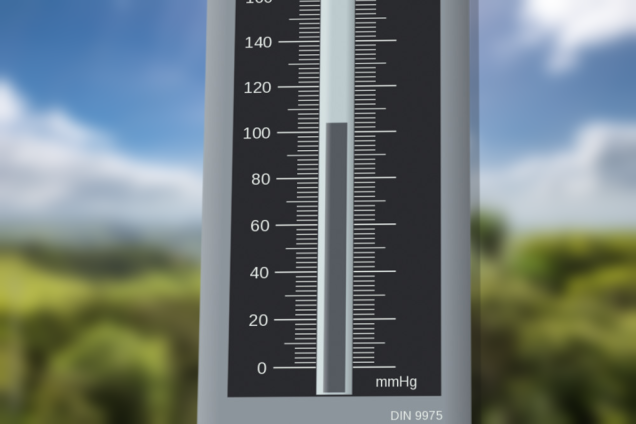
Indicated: 104,mmHg
